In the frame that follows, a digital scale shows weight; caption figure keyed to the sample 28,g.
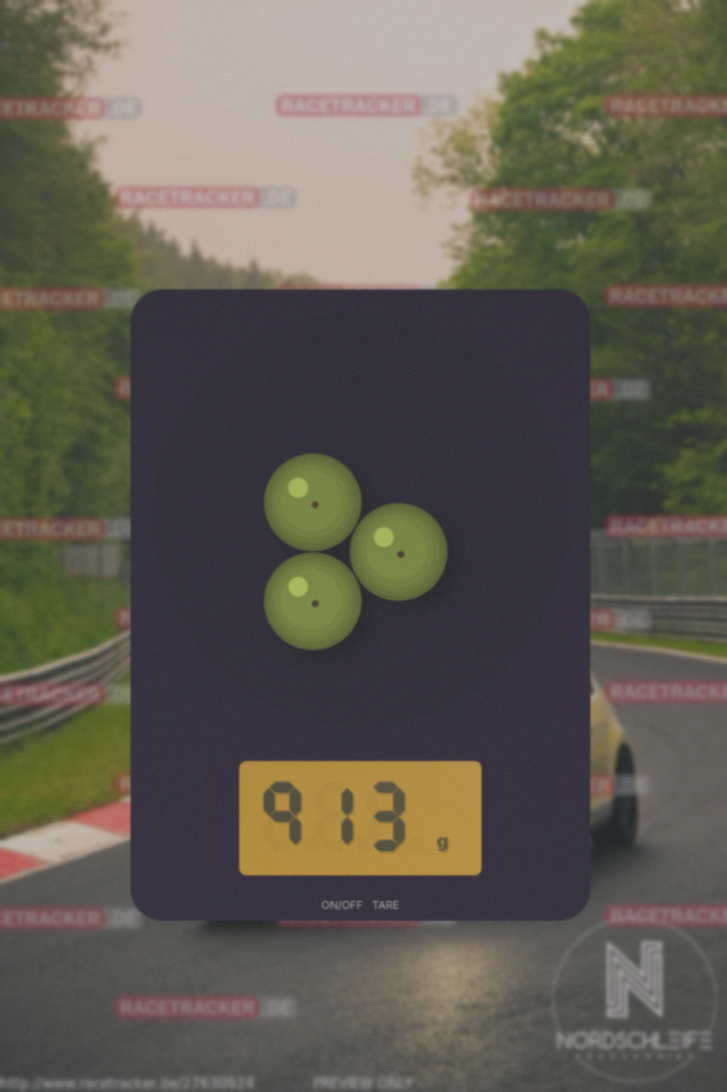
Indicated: 913,g
